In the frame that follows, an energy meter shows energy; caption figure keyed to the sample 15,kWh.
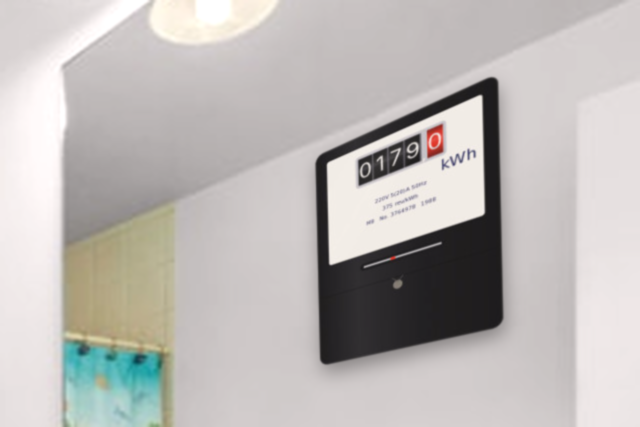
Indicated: 179.0,kWh
